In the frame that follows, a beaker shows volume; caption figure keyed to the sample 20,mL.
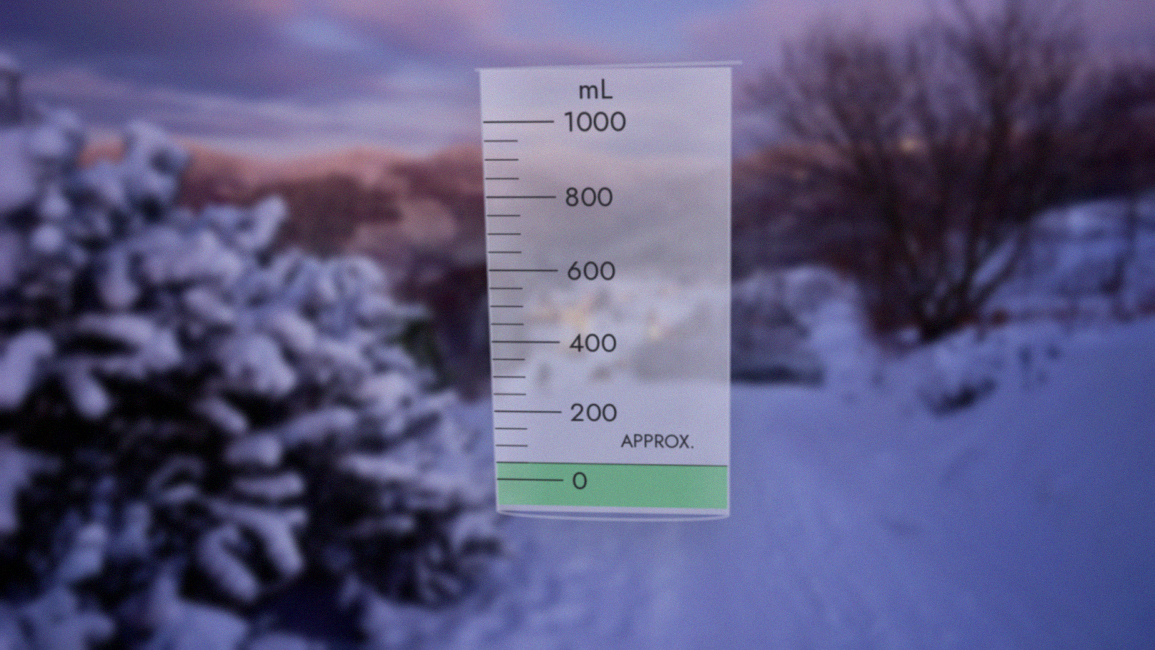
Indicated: 50,mL
